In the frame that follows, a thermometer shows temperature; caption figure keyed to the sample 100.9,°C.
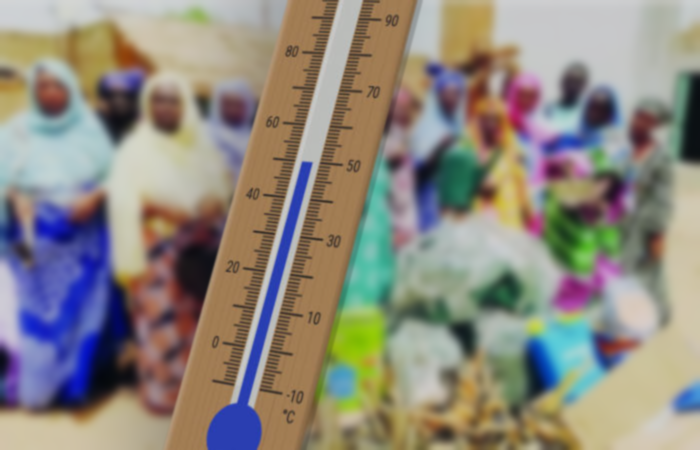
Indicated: 50,°C
